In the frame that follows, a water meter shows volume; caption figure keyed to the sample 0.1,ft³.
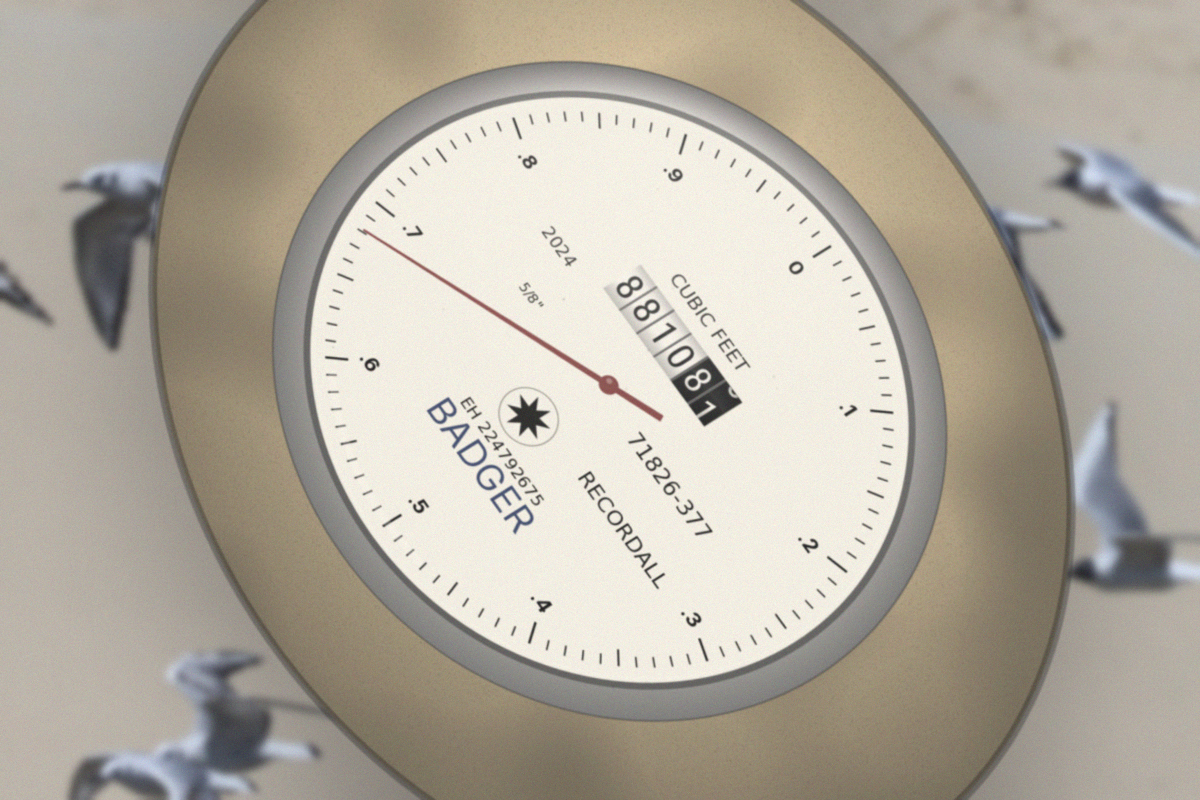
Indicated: 881080.68,ft³
